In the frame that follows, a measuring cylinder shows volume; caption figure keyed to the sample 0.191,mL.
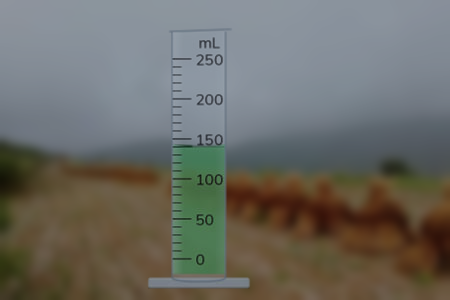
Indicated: 140,mL
